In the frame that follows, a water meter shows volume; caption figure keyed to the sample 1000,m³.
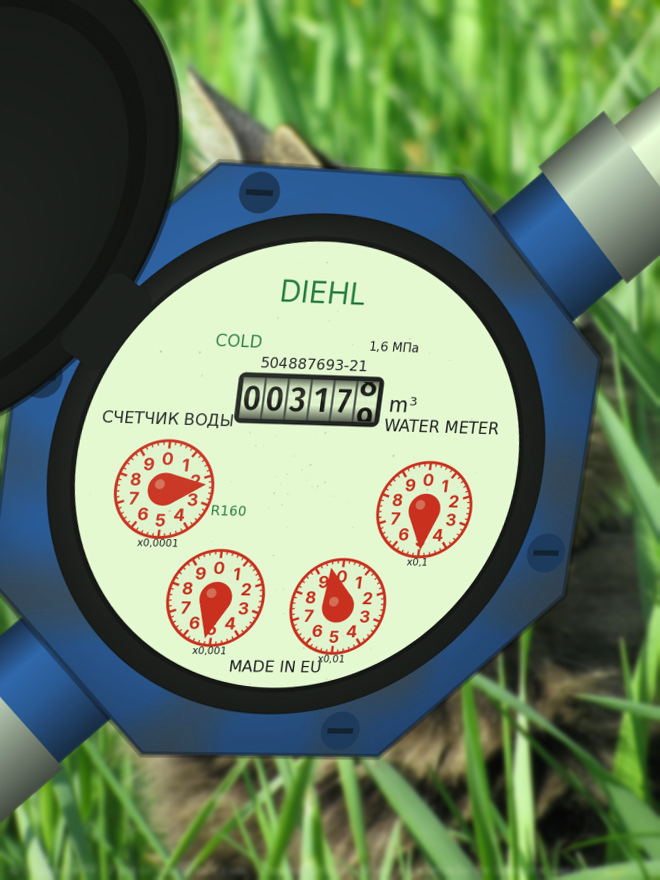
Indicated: 3178.4952,m³
